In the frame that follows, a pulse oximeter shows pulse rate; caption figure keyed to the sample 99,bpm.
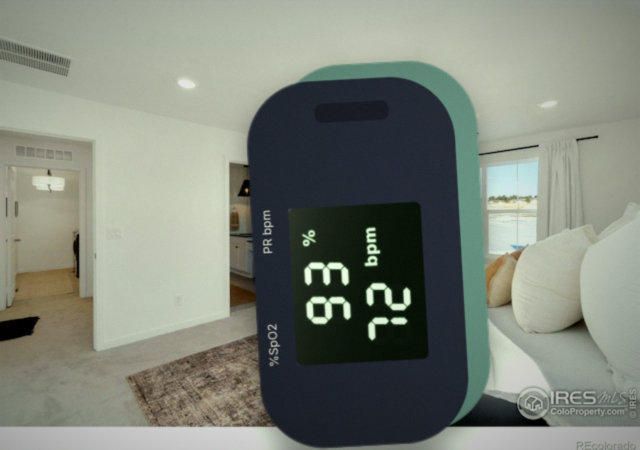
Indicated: 72,bpm
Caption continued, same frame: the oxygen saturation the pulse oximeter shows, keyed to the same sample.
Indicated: 93,%
